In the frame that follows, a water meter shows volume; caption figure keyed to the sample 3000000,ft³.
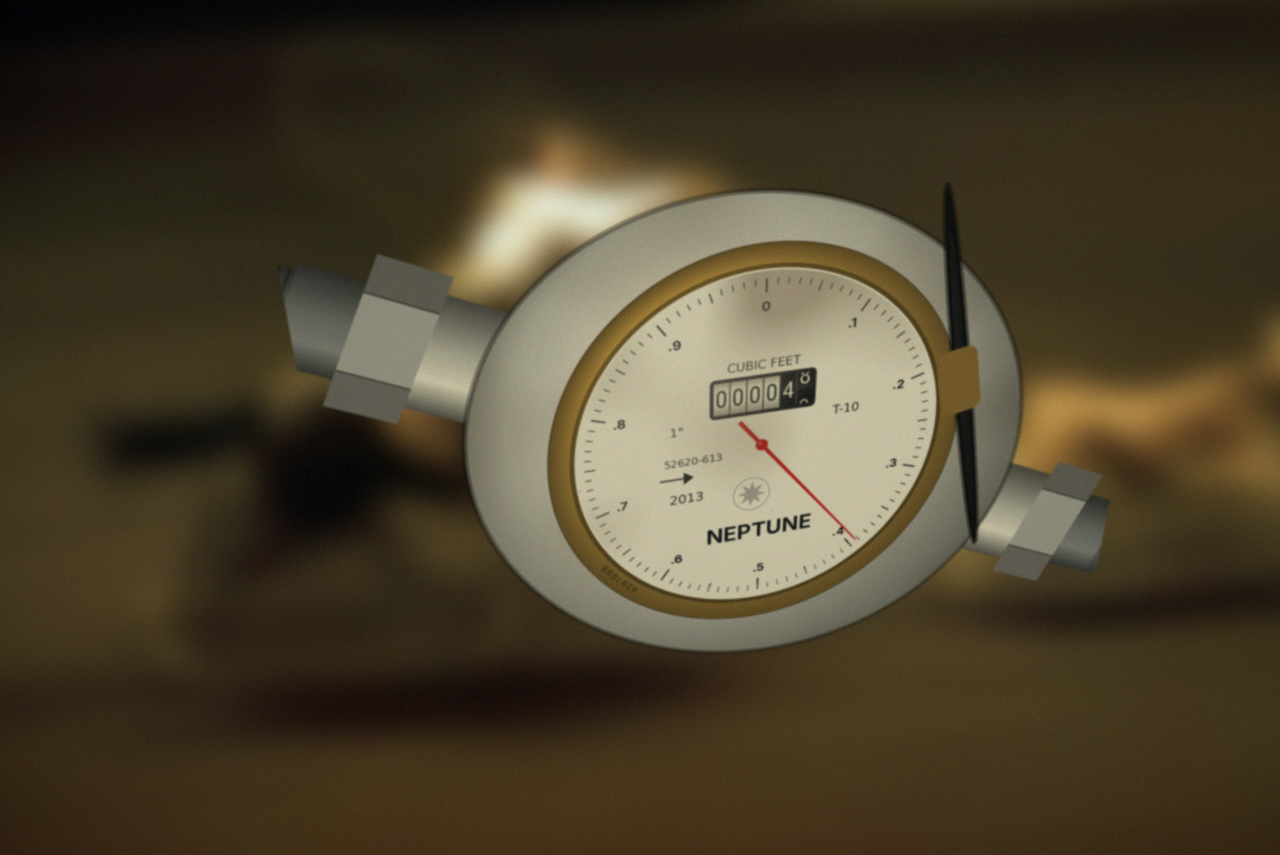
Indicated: 48.39,ft³
